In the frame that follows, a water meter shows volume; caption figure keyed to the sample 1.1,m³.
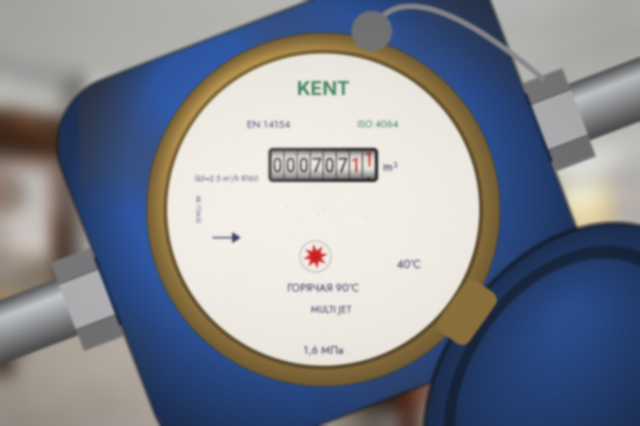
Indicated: 707.11,m³
